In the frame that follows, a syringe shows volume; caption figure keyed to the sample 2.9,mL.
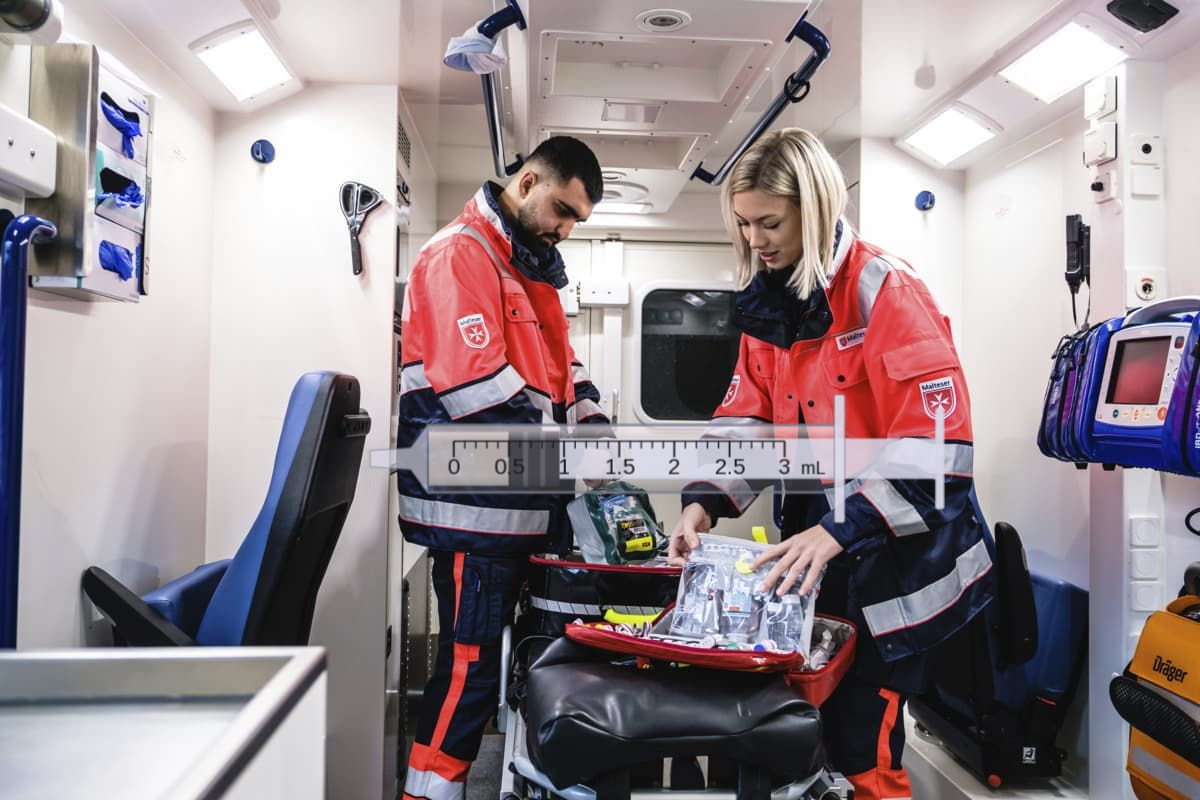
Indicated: 0.5,mL
